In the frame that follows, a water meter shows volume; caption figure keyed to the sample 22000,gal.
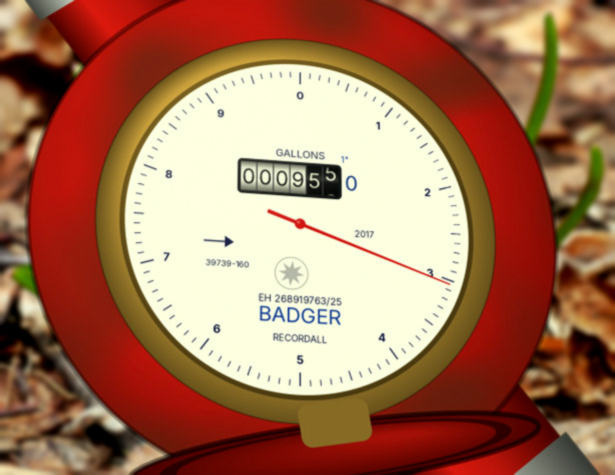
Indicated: 9553.0,gal
